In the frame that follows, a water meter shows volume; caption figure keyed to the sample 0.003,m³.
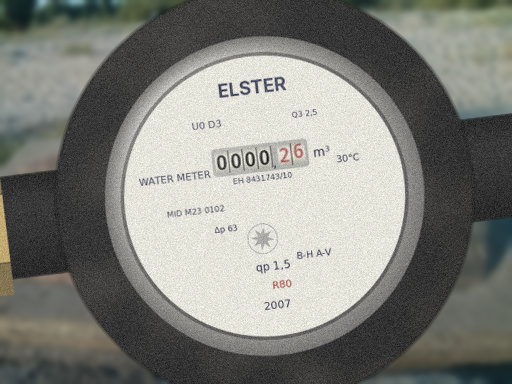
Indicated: 0.26,m³
